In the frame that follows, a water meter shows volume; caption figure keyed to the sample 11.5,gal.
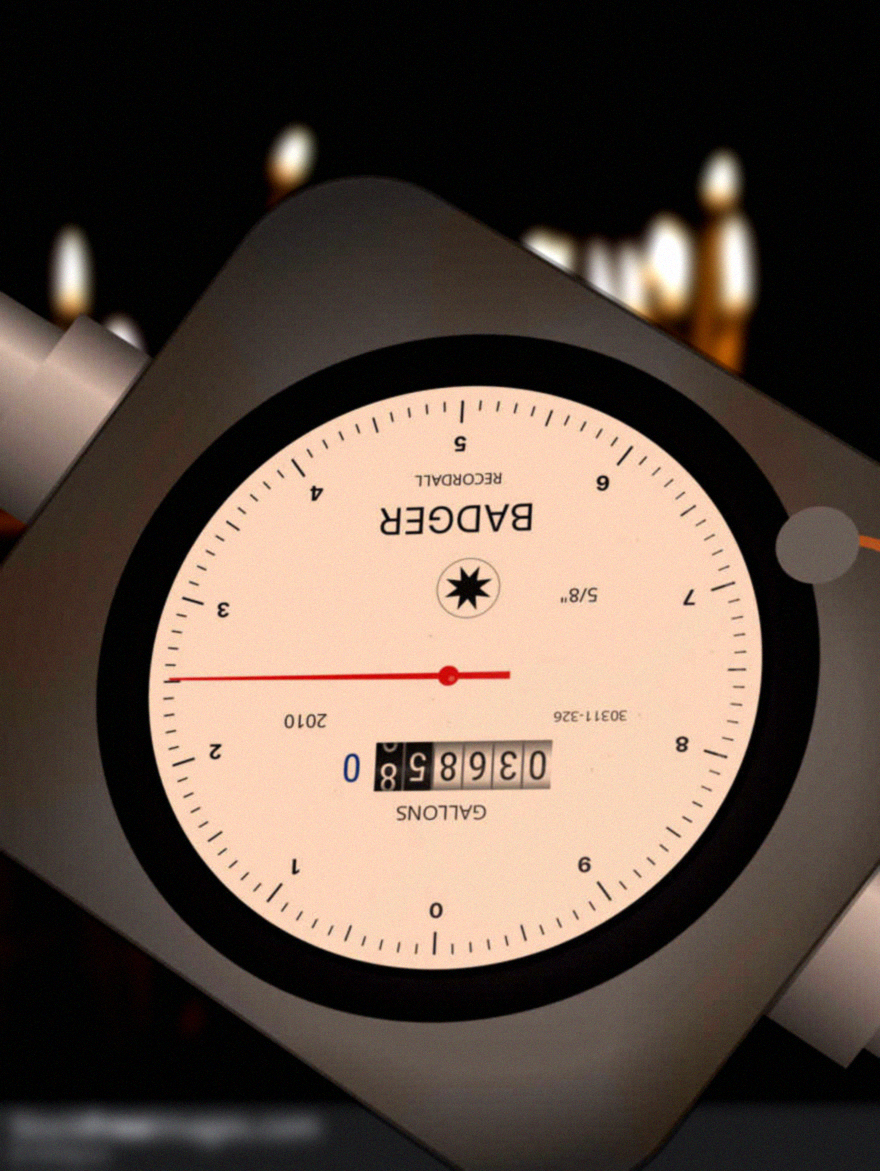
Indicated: 368582.5,gal
